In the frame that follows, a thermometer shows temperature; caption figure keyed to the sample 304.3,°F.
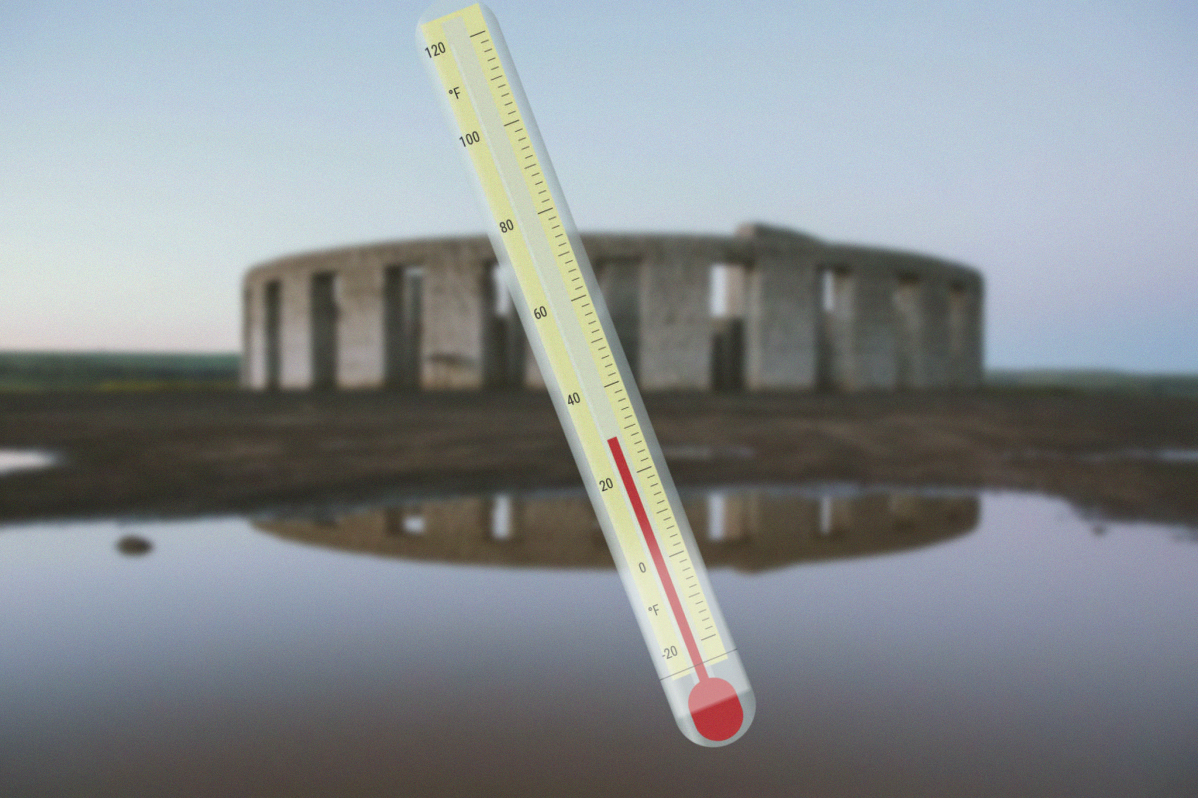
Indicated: 29,°F
